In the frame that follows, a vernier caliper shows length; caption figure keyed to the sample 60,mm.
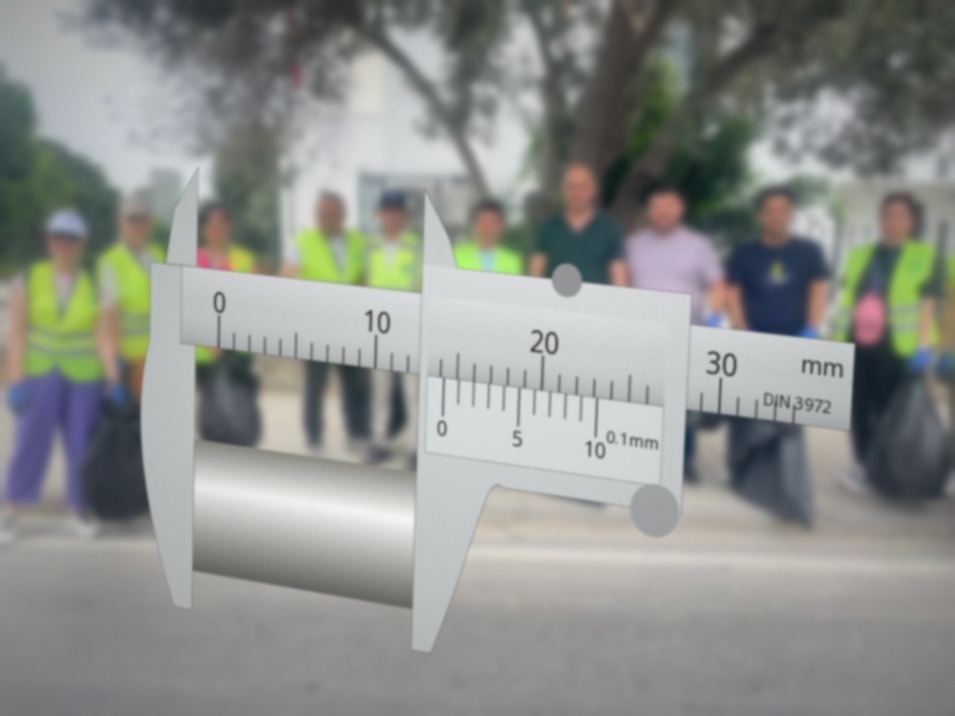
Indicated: 14.2,mm
